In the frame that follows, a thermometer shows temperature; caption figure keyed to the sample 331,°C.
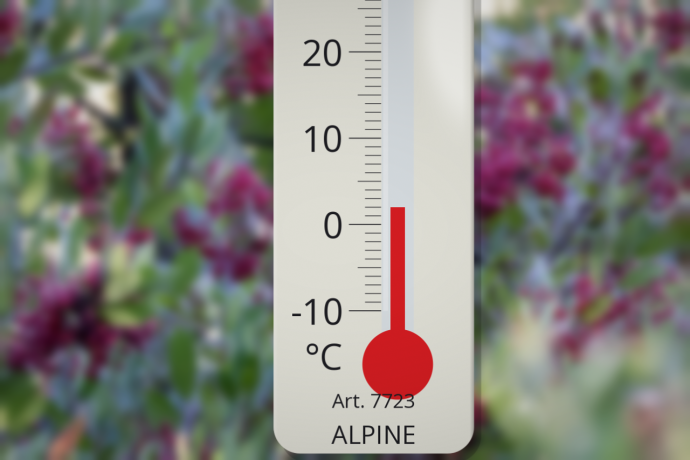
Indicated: 2,°C
